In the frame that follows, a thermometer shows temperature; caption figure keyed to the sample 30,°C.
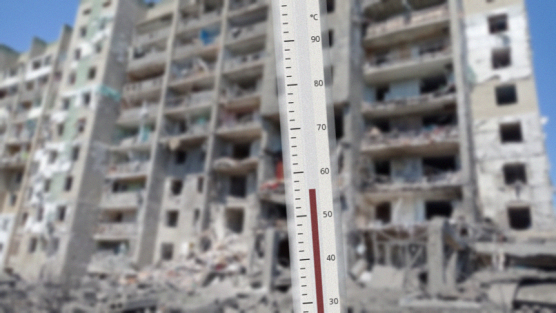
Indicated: 56,°C
